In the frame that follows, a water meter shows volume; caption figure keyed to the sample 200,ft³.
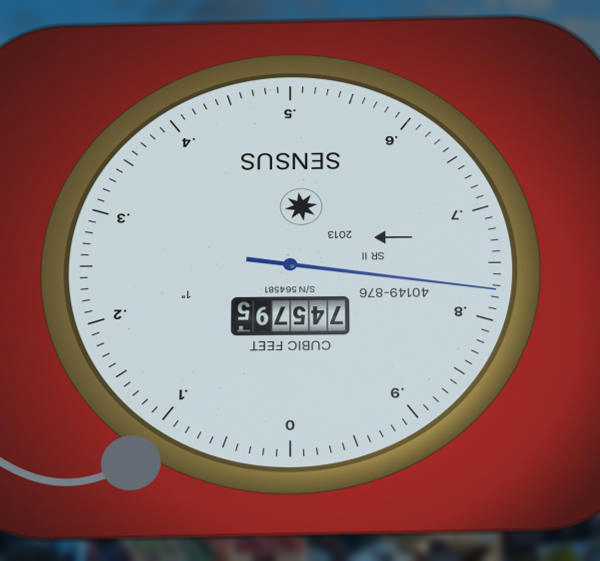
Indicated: 745794.77,ft³
